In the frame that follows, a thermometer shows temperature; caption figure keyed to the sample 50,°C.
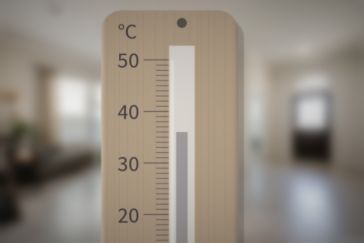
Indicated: 36,°C
